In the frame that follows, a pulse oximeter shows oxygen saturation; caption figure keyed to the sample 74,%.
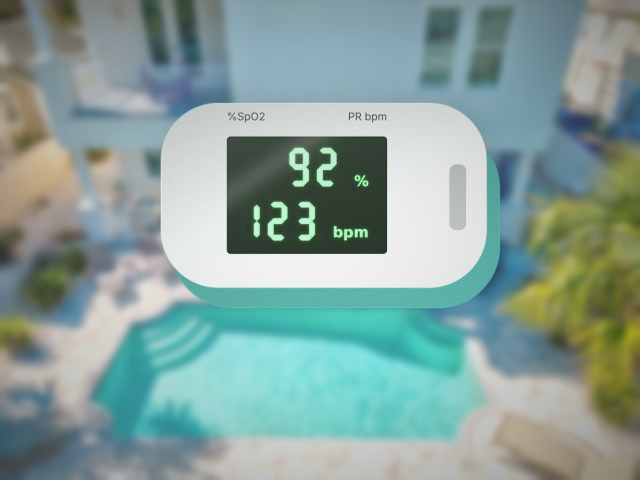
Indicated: 92,%
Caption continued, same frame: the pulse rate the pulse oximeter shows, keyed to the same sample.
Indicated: 123,bpm
